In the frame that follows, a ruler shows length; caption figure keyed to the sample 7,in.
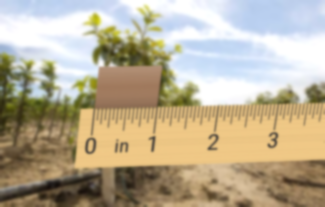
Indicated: 1,in
